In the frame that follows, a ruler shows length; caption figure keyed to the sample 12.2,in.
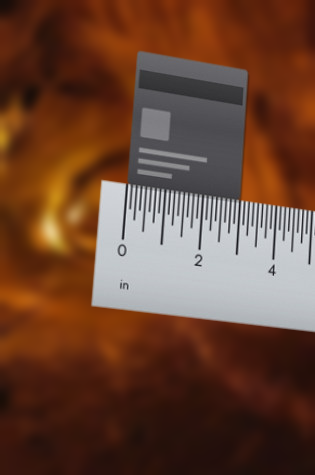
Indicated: 3,in
